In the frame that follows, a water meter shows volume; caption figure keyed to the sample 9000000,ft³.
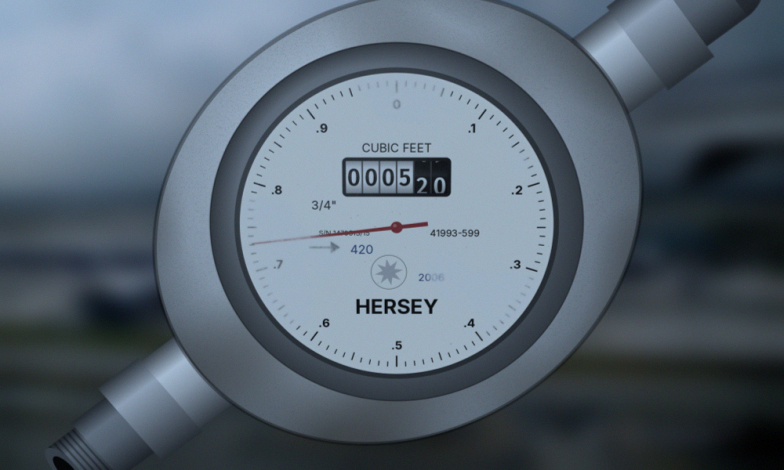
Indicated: 519.73,ft³
